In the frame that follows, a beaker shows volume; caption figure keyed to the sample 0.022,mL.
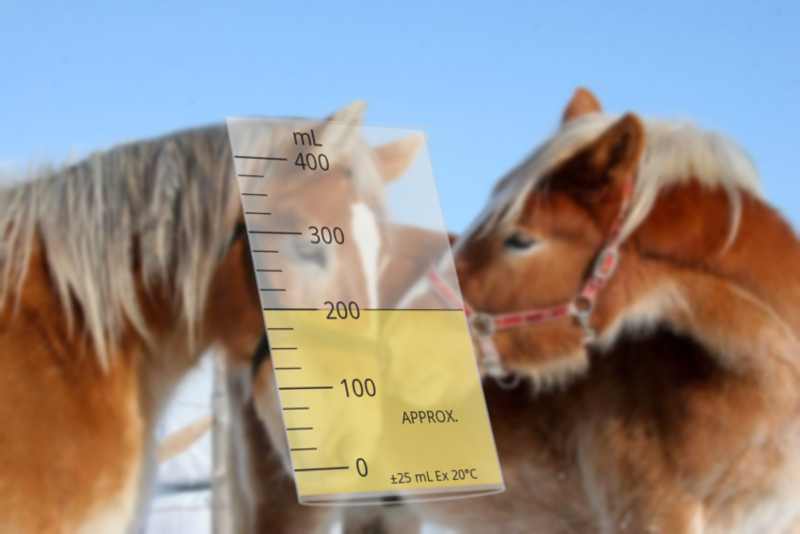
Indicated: 200,mL
